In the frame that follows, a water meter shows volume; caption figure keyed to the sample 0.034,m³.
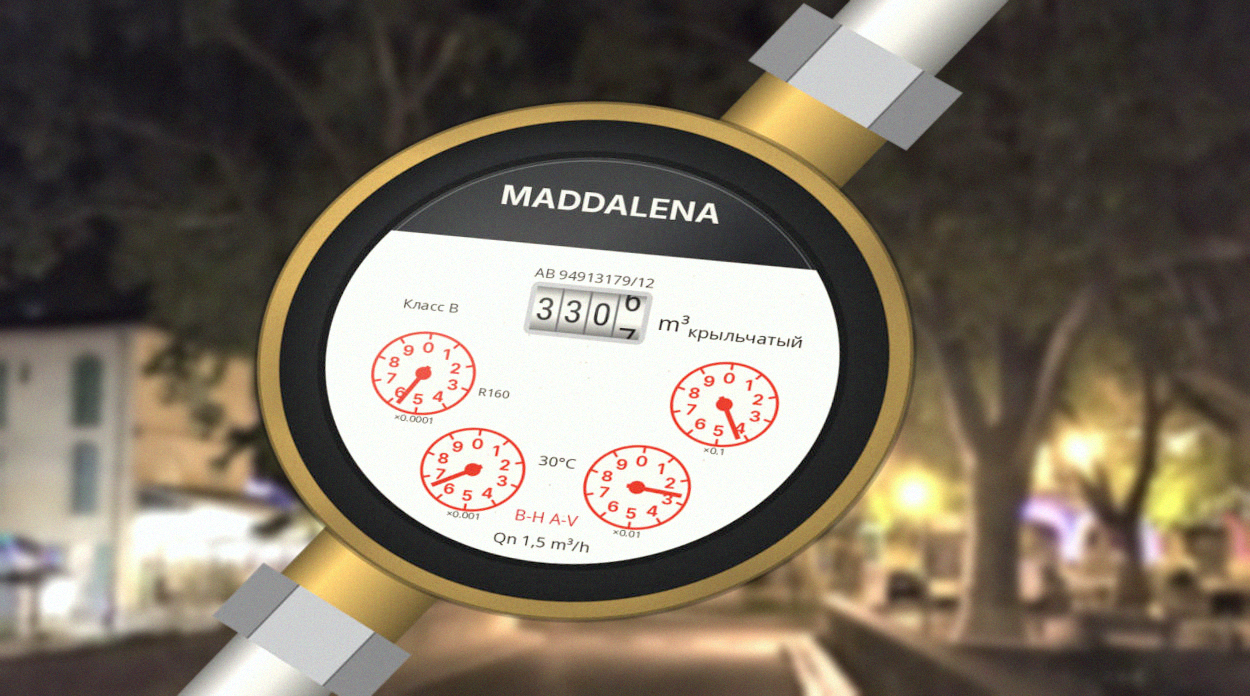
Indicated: 3306.4265,m³
